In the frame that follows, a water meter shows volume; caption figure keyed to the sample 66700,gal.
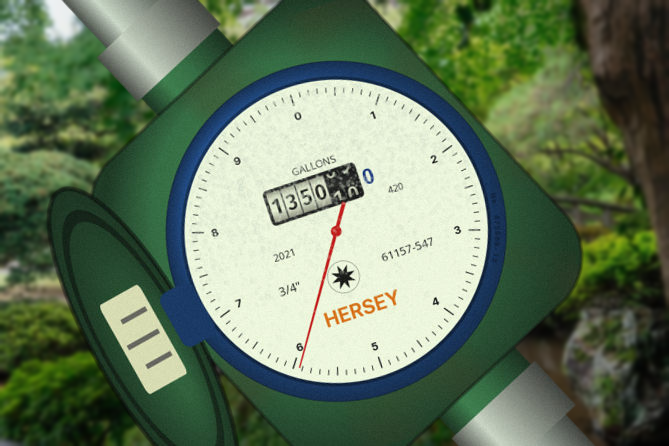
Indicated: 1350095.9,gal
